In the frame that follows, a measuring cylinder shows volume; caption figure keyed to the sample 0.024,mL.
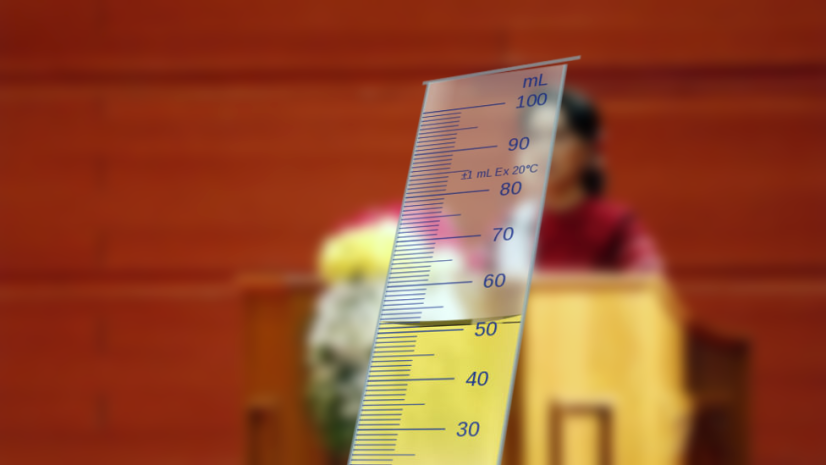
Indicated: 51,mL
